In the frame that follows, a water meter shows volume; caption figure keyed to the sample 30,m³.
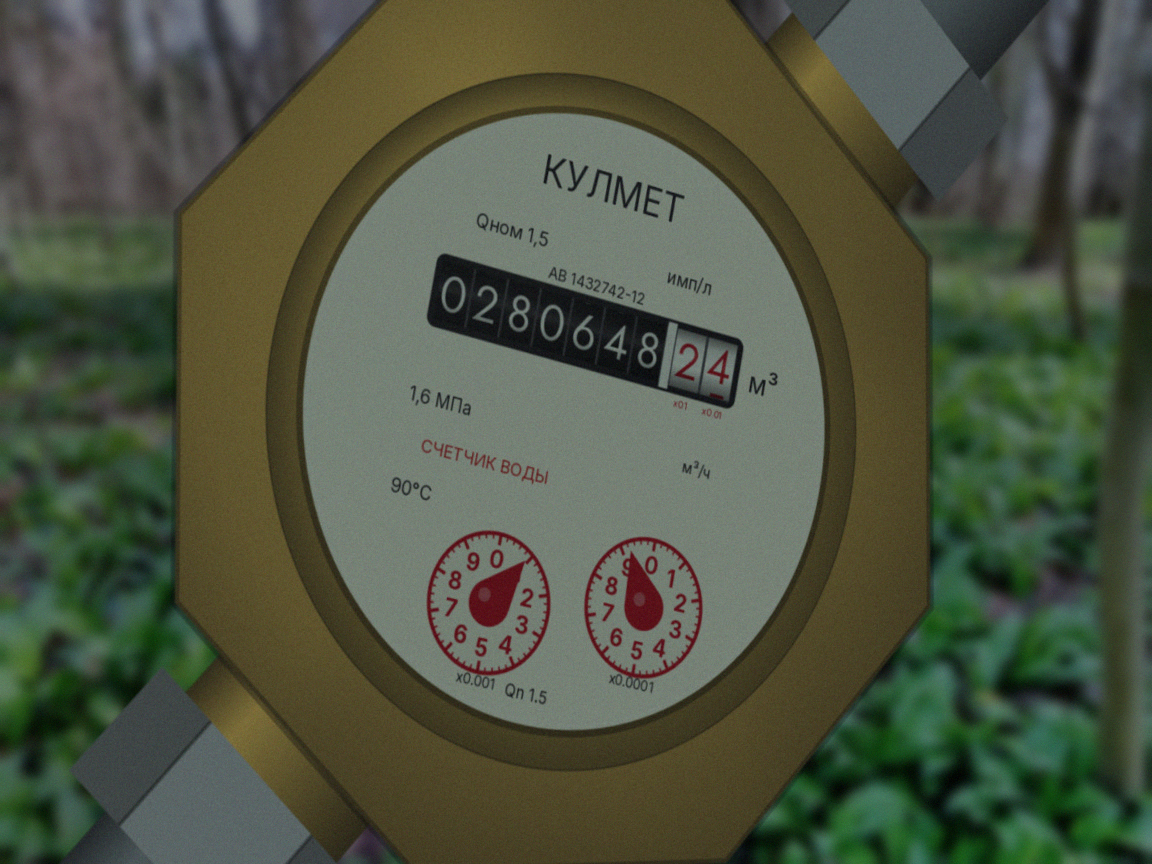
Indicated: 280648.2409,m³
